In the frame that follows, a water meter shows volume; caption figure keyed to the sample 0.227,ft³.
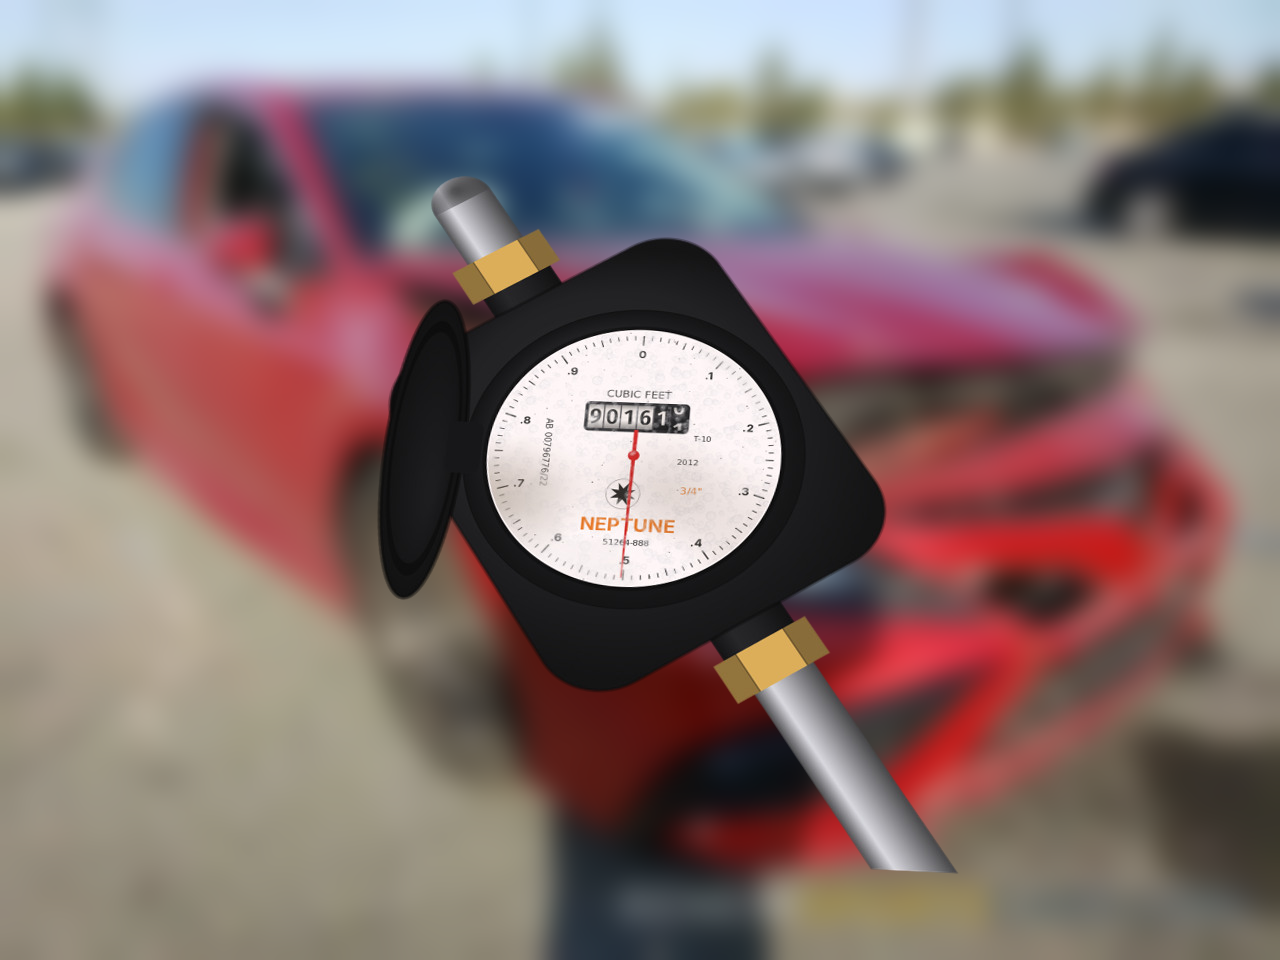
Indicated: 901610.50,ft³
